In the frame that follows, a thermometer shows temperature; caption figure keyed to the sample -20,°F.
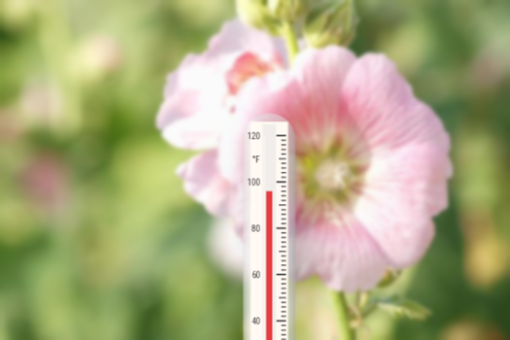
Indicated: 96,°F
